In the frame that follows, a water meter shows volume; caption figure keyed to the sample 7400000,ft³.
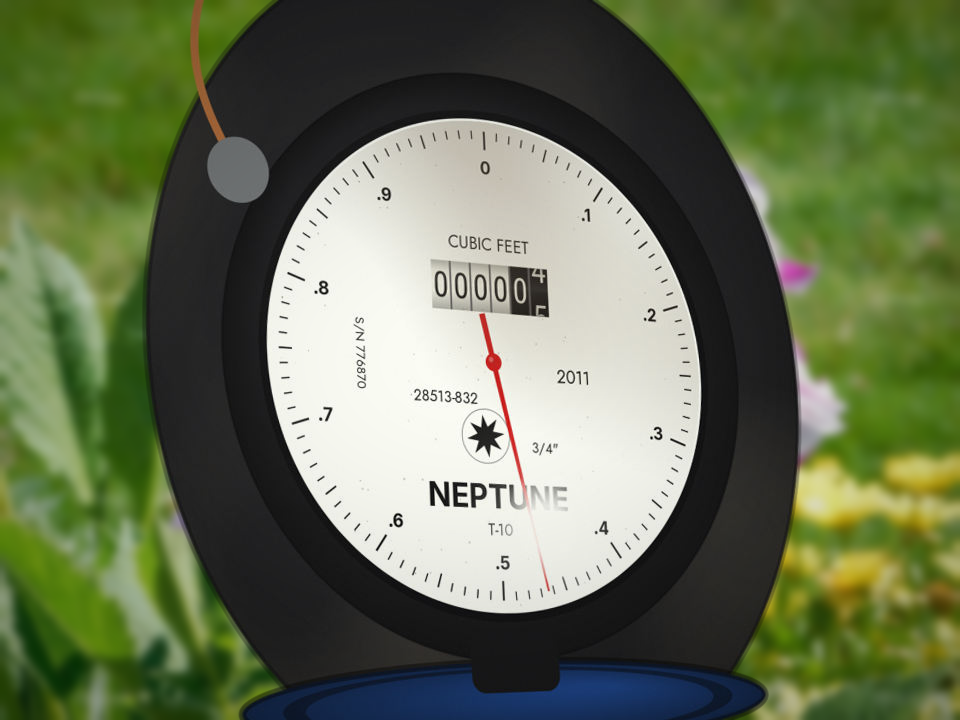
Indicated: 4.46,ft³
